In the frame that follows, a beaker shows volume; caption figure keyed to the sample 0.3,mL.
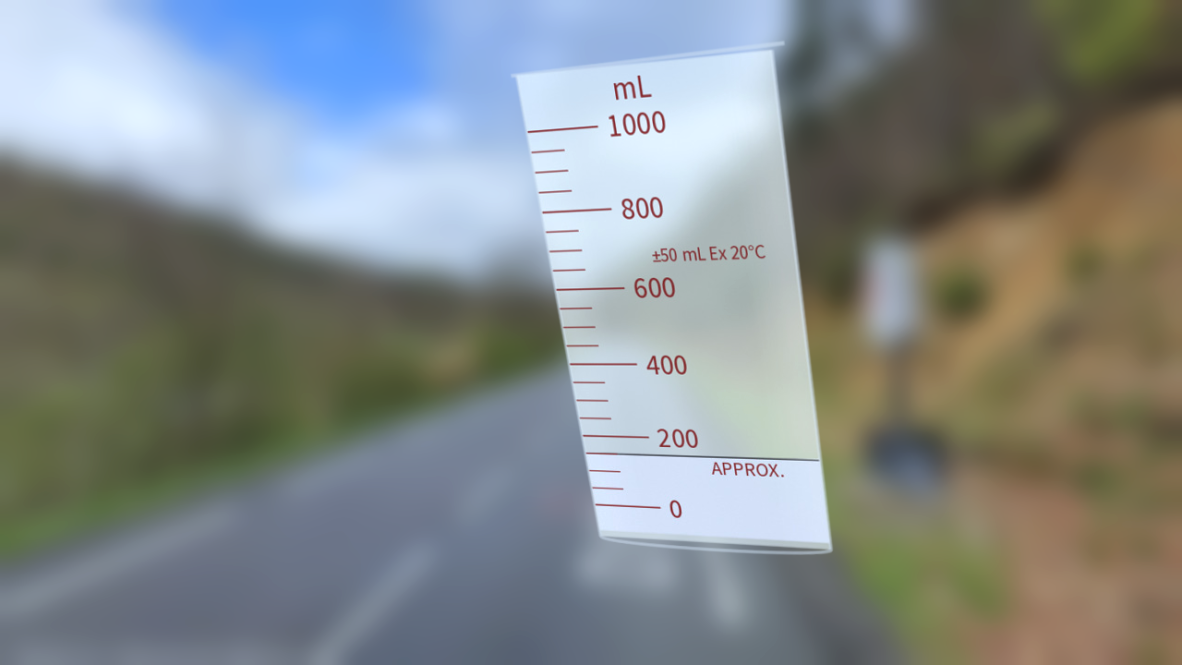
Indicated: 150,mL
